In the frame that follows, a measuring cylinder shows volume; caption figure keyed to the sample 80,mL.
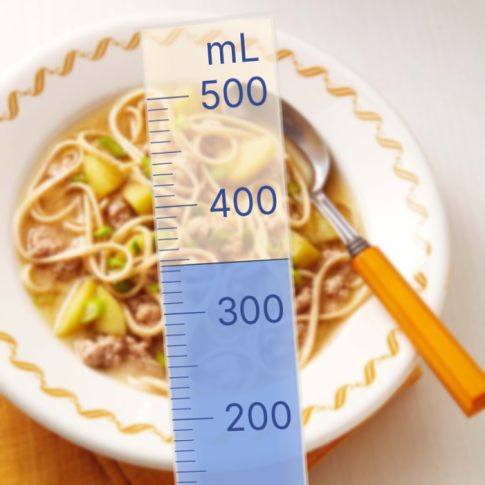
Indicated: 345,mL
